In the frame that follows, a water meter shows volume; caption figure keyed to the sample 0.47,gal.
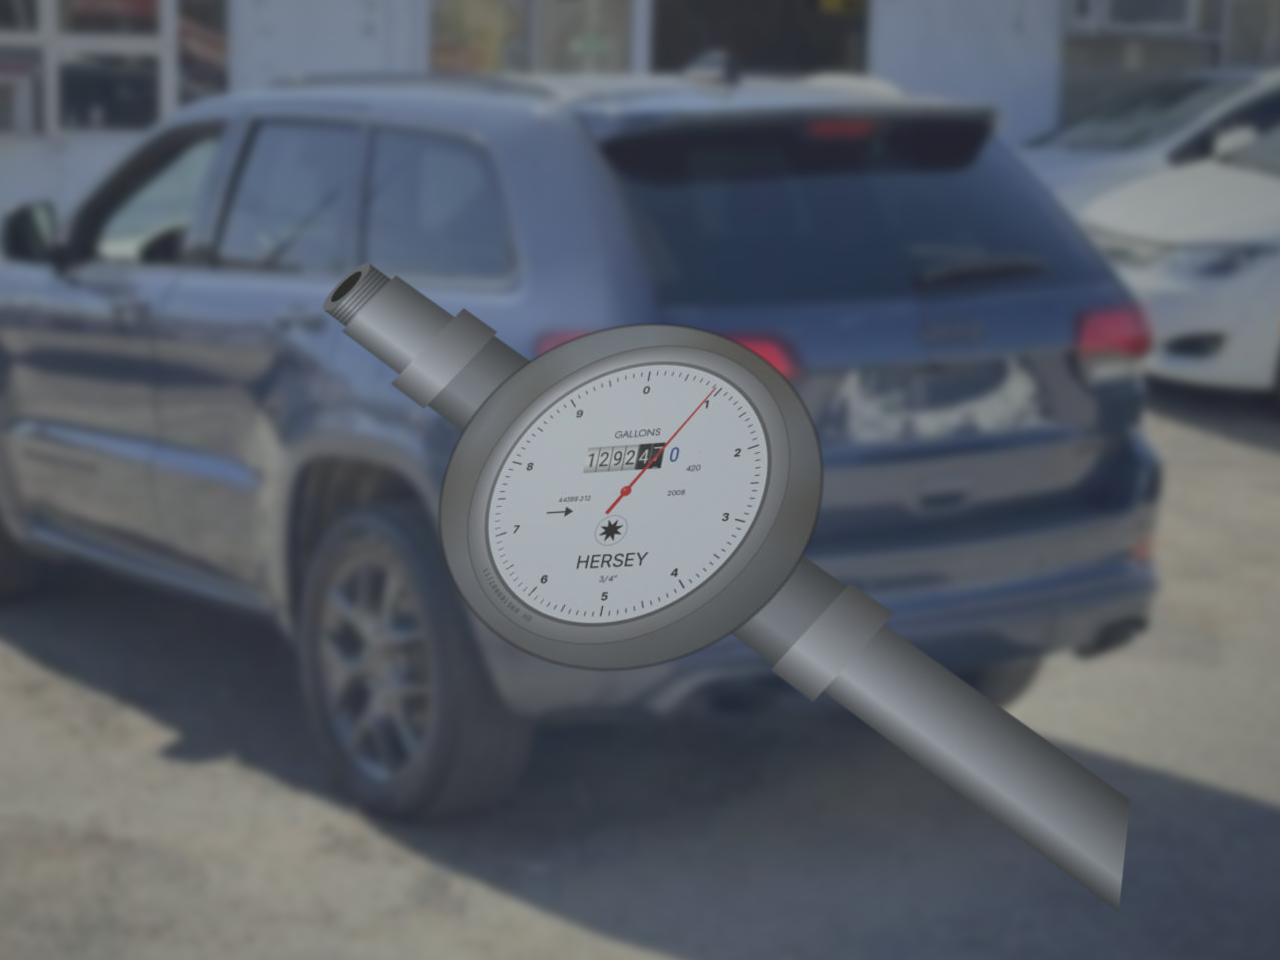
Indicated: 1292470.9,gal
